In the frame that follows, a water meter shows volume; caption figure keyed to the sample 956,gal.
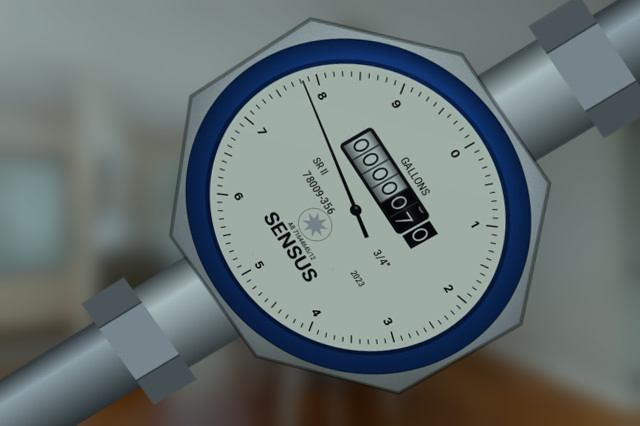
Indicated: 67.8,gal
